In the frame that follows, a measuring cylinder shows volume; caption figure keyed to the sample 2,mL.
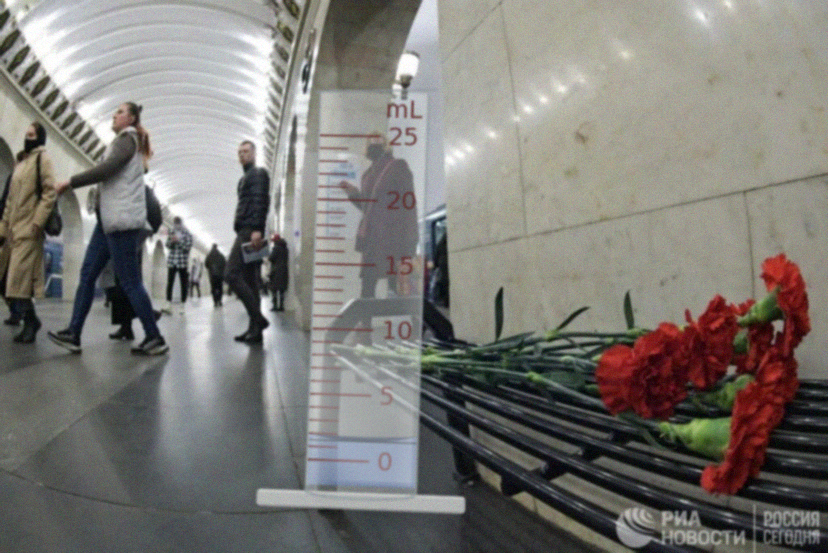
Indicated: 1.5,mL
